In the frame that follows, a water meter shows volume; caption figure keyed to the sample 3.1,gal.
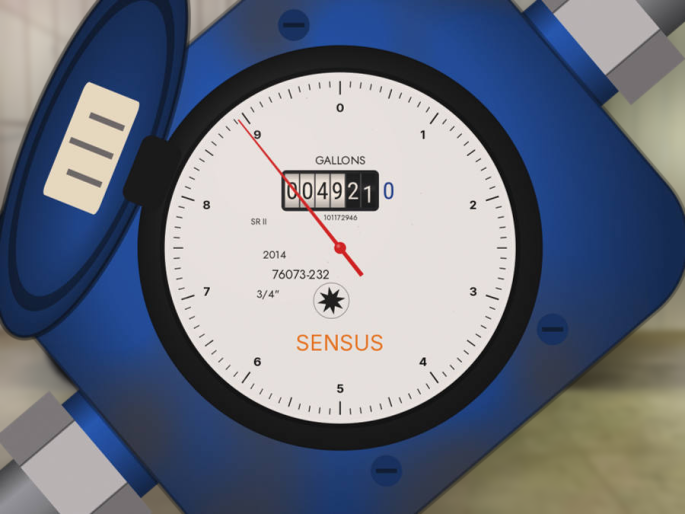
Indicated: 49208.9,gal
